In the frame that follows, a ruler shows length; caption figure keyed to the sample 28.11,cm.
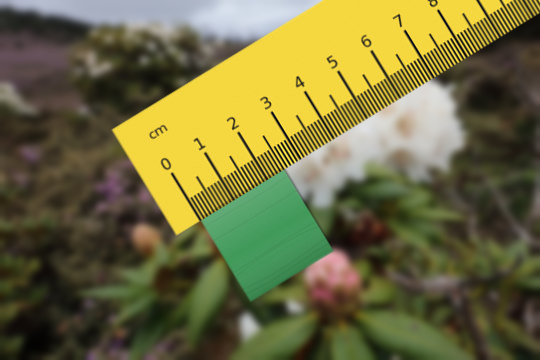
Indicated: 2.5,cm
